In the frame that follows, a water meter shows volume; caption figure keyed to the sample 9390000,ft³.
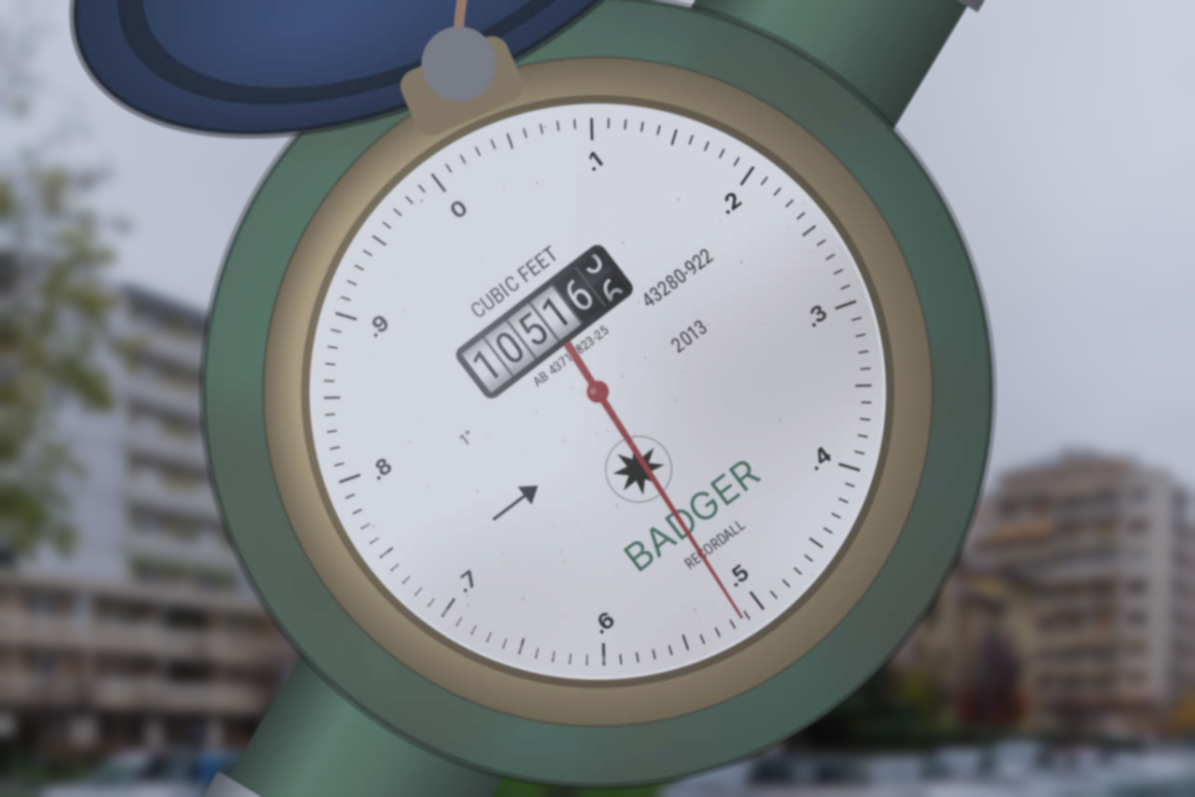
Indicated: 105165.51,ft³
